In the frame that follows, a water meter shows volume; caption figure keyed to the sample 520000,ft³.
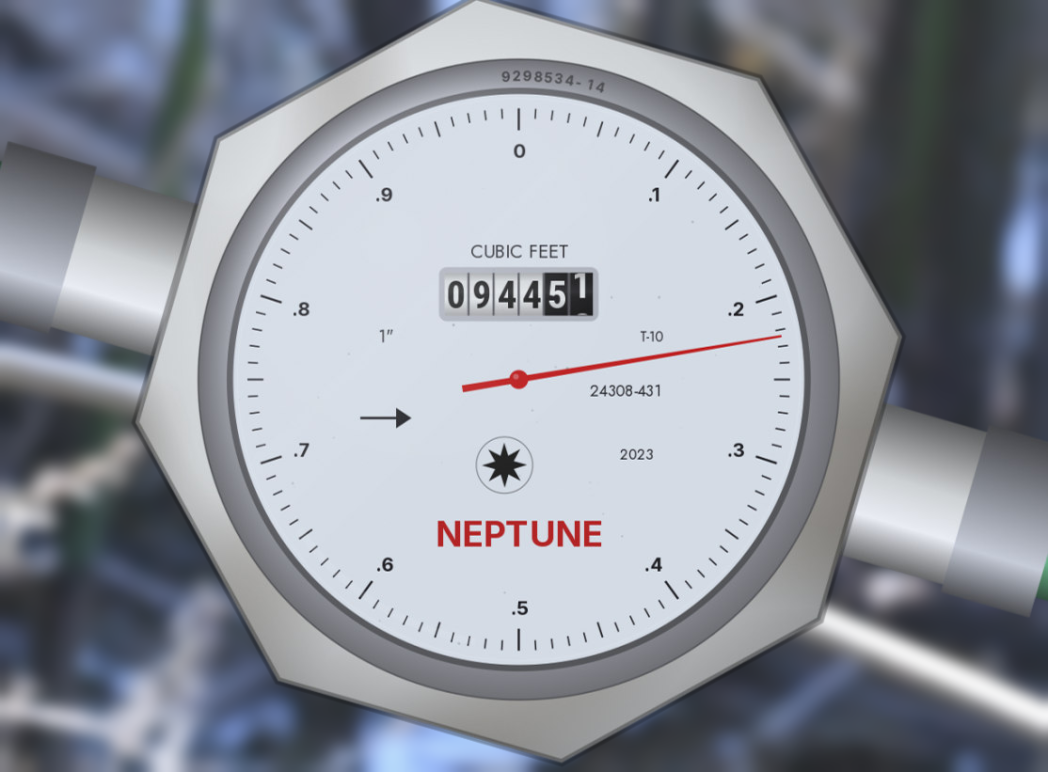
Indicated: 94451.22,ft³
